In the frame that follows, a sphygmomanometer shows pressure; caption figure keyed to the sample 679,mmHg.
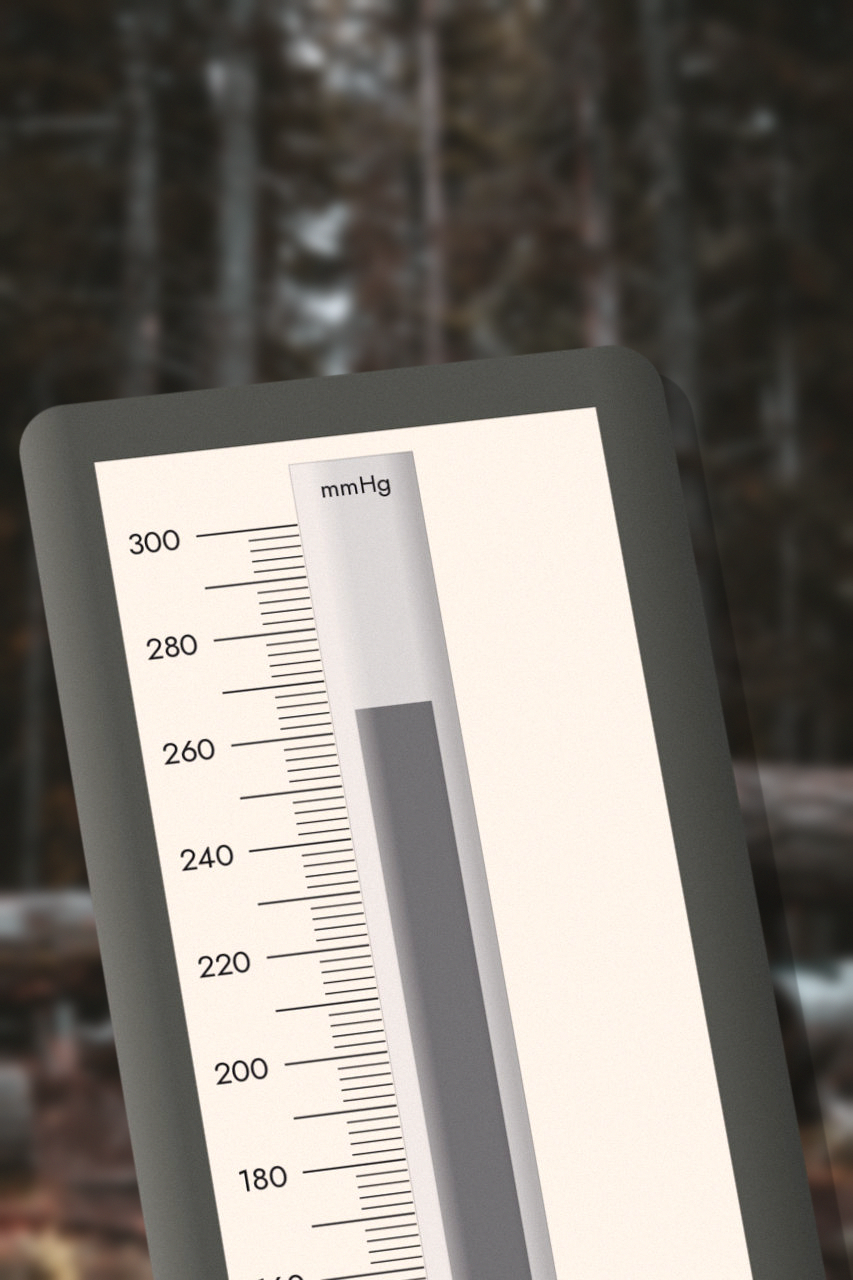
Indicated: 264,mmHg
